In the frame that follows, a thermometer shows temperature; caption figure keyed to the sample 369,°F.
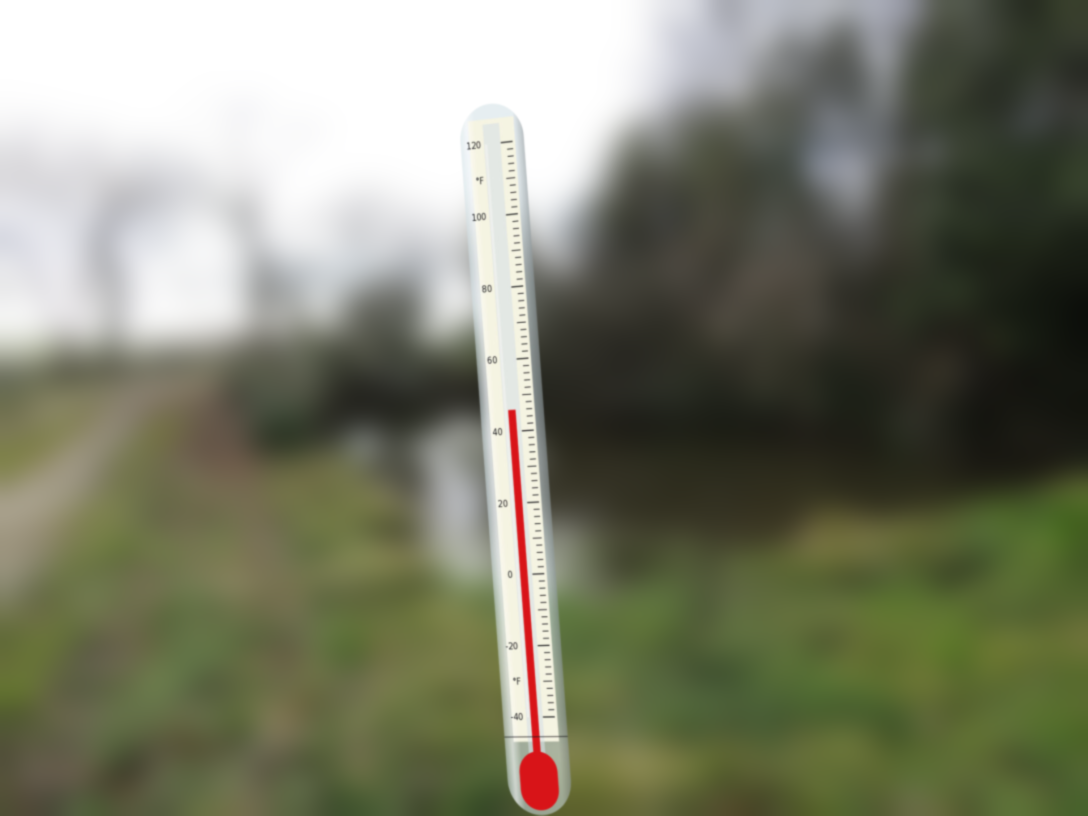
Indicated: 46,°F
